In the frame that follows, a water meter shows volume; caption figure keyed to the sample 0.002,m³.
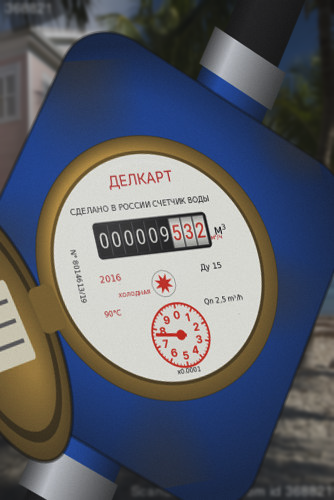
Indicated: 9.5327,m³
